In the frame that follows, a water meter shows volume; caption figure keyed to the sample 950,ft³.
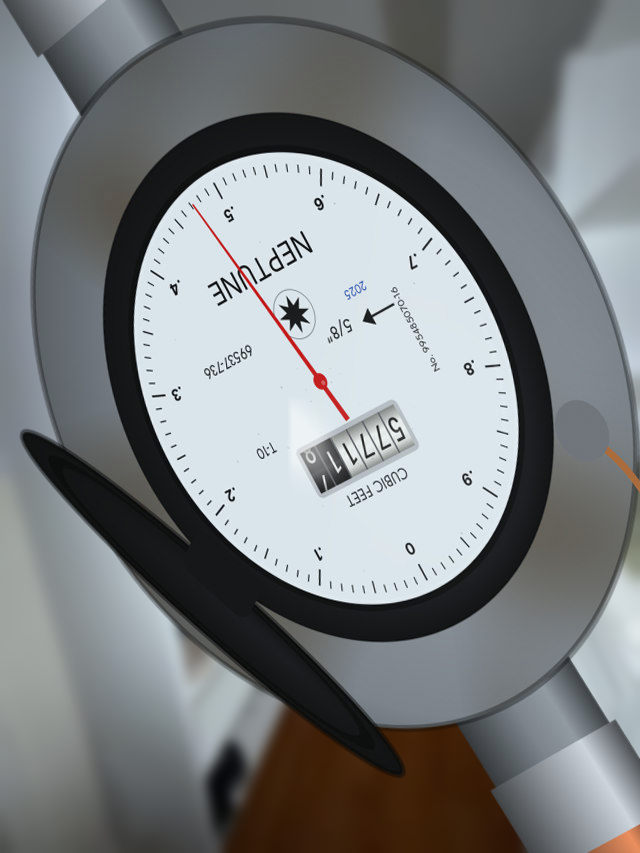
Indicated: 577117.47,ft³
